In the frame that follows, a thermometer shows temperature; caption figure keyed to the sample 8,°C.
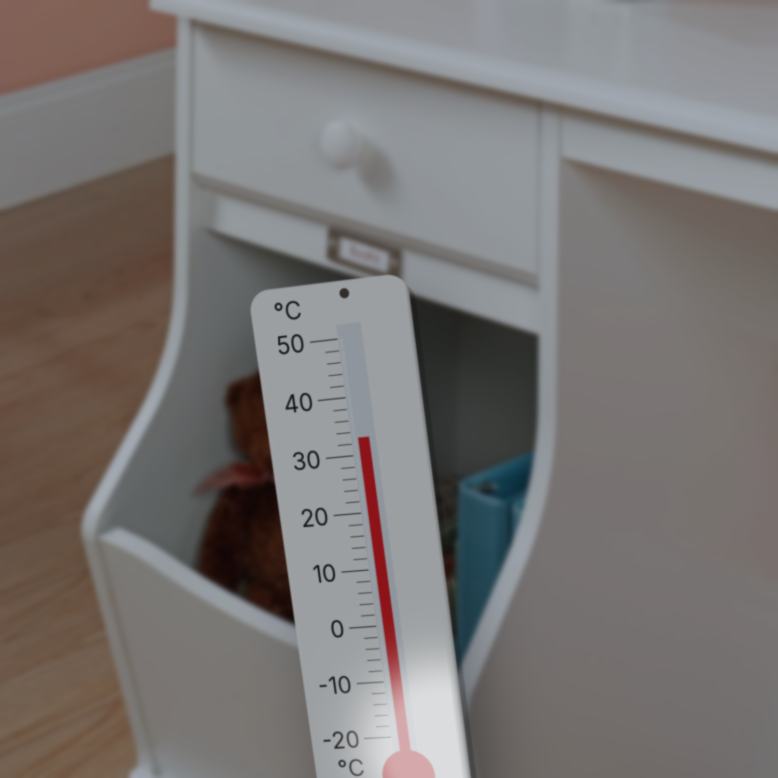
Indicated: 33,°C
